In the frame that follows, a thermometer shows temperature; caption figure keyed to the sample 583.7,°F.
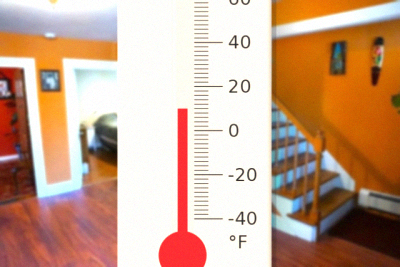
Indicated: 10,°F
